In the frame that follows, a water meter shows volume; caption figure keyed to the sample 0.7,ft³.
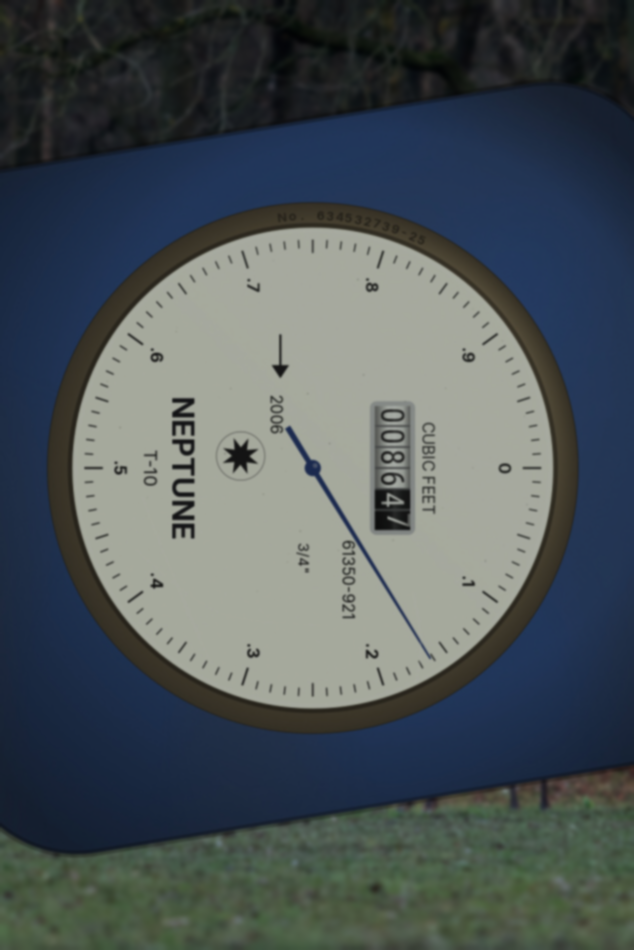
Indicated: 8647.16,ft³
